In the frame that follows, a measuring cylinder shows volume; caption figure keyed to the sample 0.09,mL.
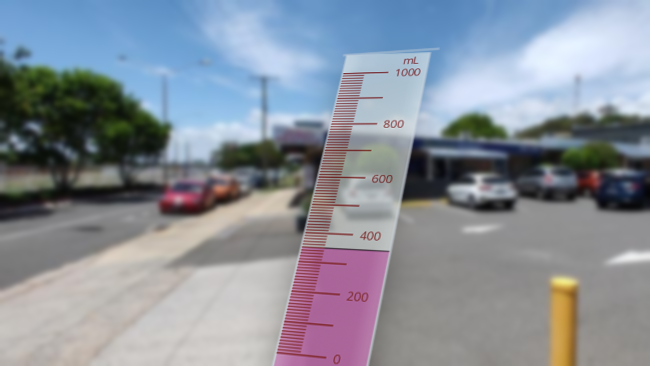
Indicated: 350,mL
